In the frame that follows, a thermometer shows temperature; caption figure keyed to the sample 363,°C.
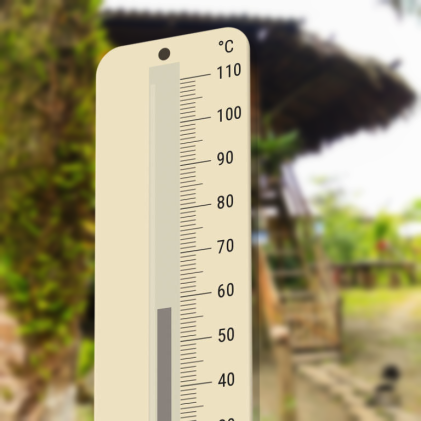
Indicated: 58,°C
